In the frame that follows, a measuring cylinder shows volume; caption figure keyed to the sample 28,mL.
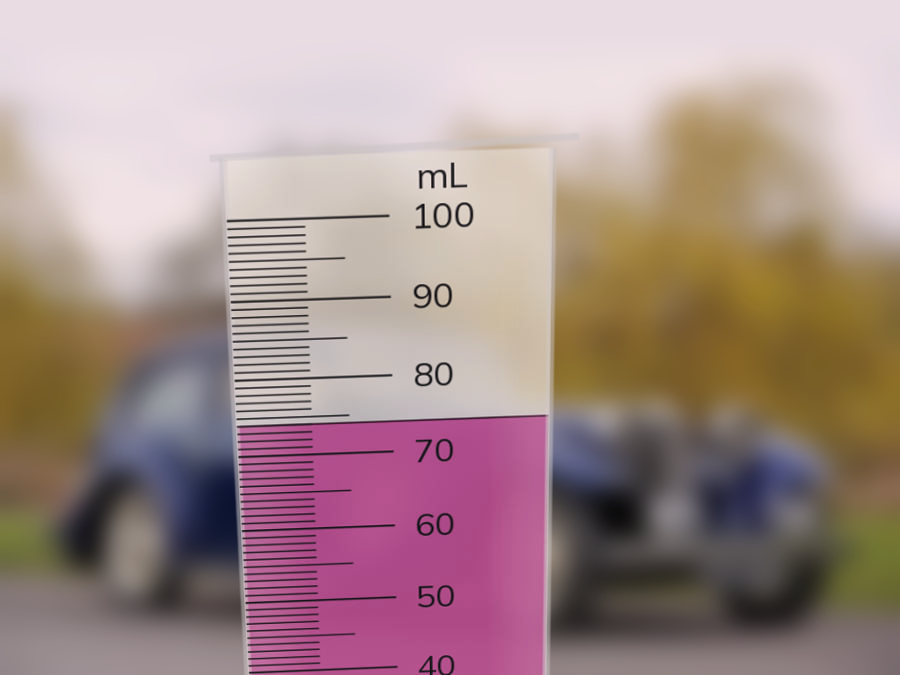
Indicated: 74,mL
